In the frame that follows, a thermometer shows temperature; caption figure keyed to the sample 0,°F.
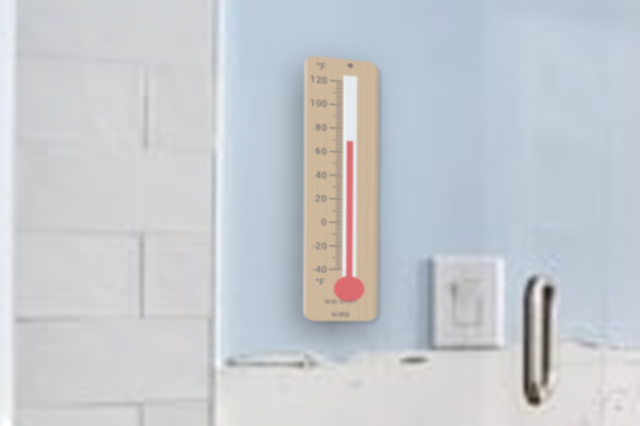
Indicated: 70,°F
